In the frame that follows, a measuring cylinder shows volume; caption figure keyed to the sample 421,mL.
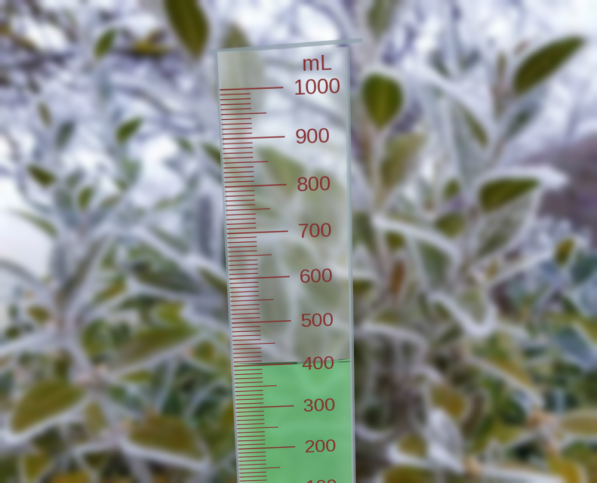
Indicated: 400,mL
